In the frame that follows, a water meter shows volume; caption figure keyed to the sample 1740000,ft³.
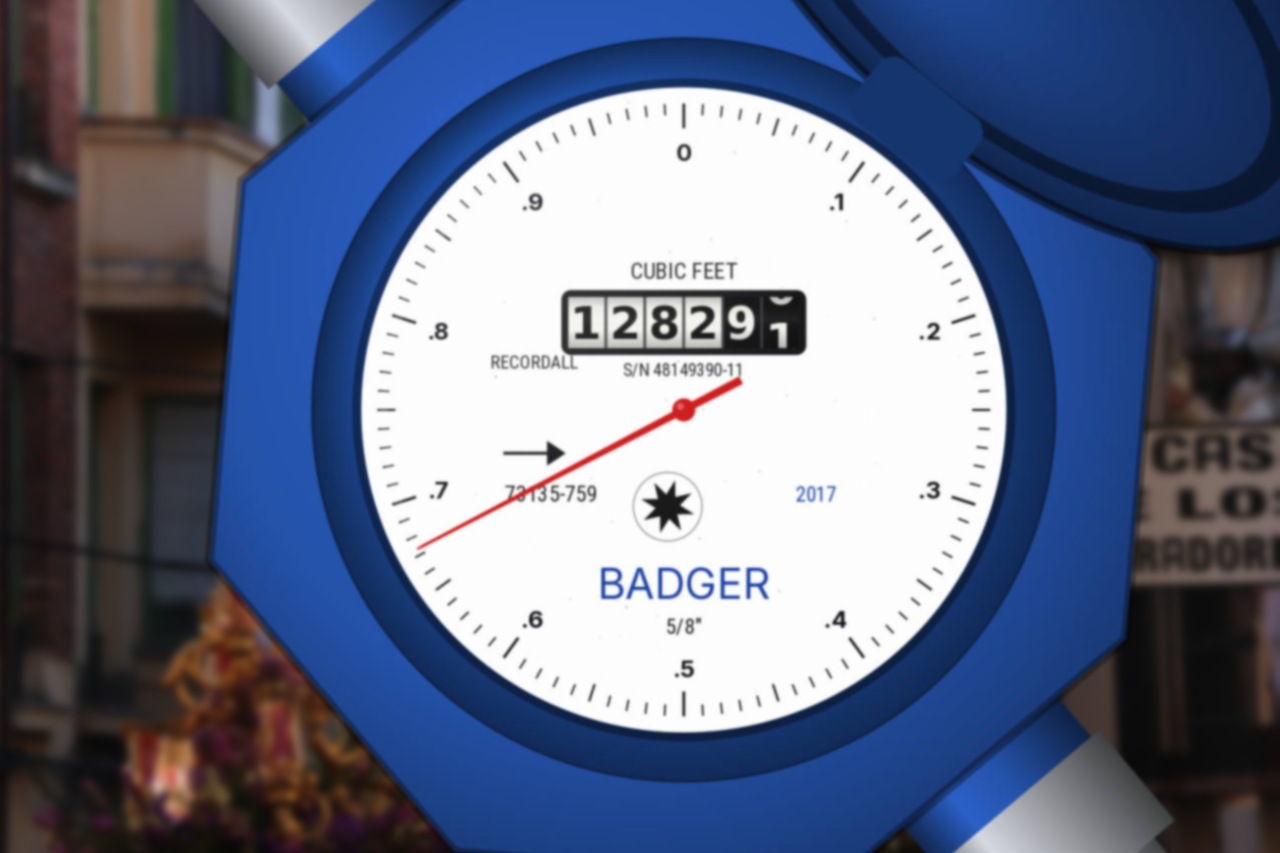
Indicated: 128290.67,ft³
